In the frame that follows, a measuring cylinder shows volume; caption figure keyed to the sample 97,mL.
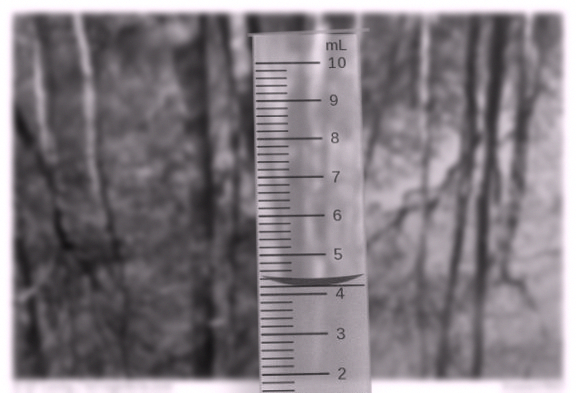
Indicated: 4.2,mL
